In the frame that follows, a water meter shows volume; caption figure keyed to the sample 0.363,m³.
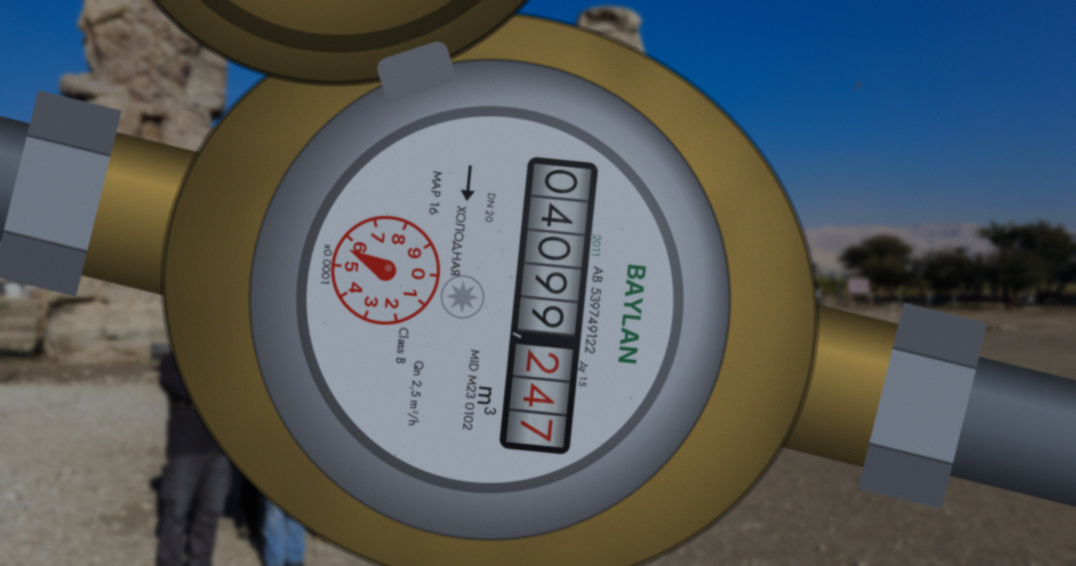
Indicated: 4099.2475,m³
